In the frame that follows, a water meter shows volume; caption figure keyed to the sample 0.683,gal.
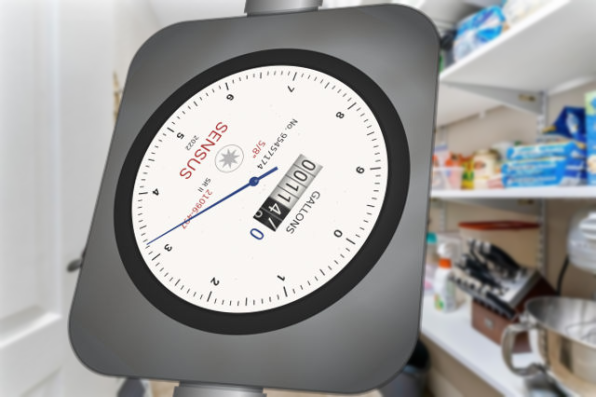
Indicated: 11473.2,gal
